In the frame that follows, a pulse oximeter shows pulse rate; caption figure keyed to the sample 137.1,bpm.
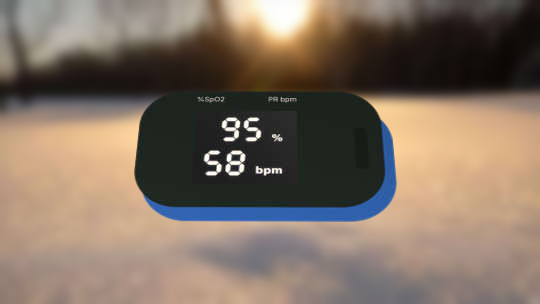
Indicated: 58,bpm
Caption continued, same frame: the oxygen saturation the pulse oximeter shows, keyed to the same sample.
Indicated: 95,%
